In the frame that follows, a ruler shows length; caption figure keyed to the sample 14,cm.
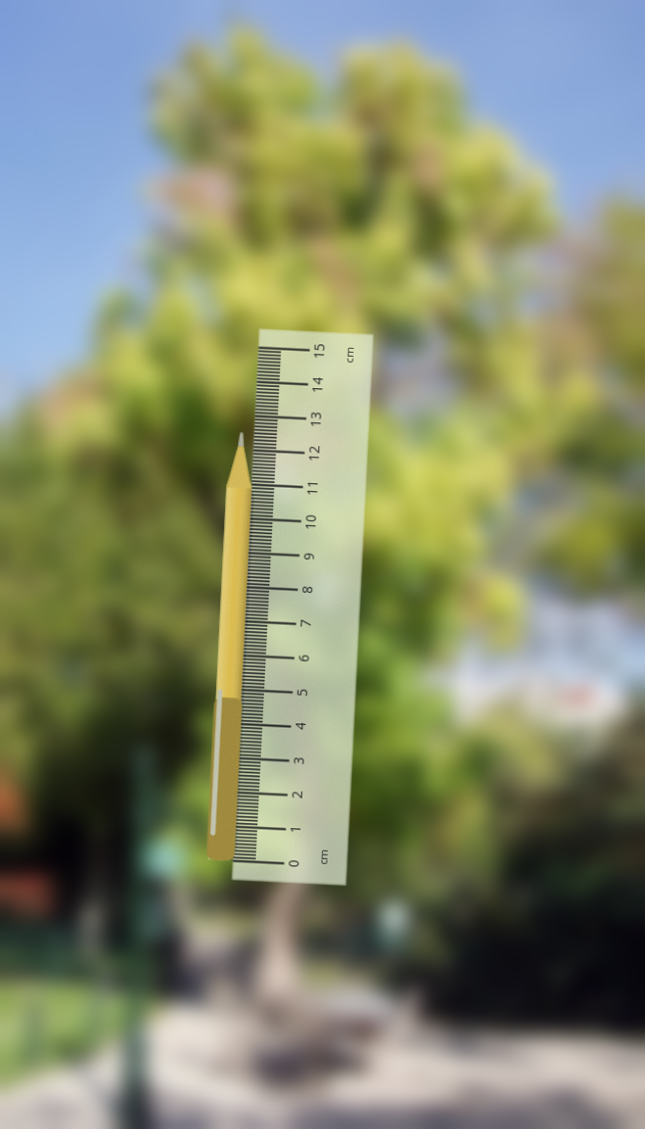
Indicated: 12.5,cm
